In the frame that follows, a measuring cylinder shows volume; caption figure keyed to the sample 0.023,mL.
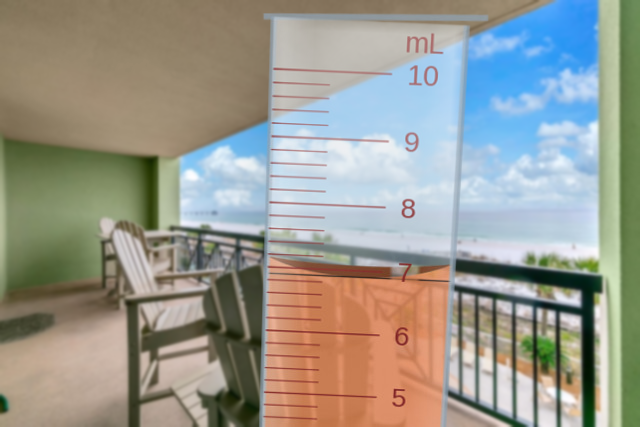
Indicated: 6.9,mL
